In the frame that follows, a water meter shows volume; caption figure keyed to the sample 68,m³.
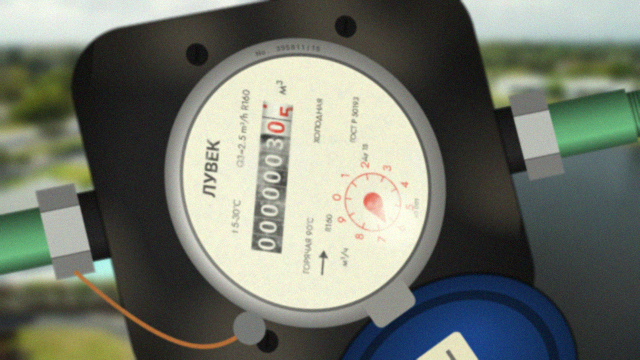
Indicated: 3.046,m³
